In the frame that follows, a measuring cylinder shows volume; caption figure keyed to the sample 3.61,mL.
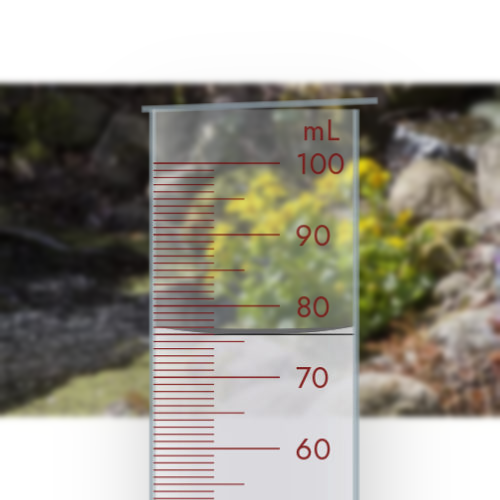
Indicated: 76,mL
